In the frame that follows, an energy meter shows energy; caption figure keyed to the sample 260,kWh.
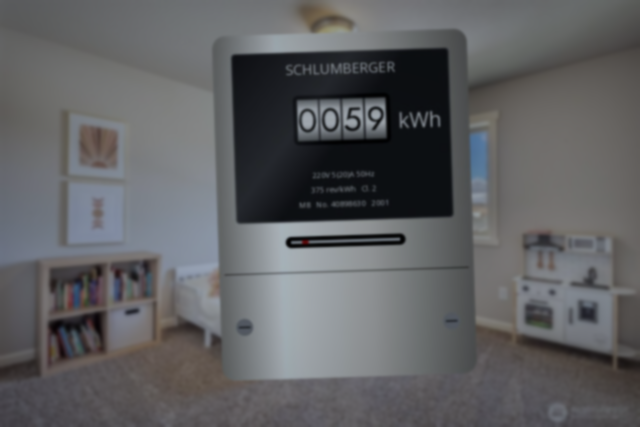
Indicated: 59,kWh
